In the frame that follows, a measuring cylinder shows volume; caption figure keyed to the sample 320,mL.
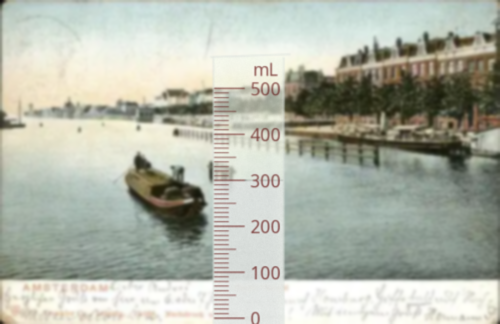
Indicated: 300,mL
